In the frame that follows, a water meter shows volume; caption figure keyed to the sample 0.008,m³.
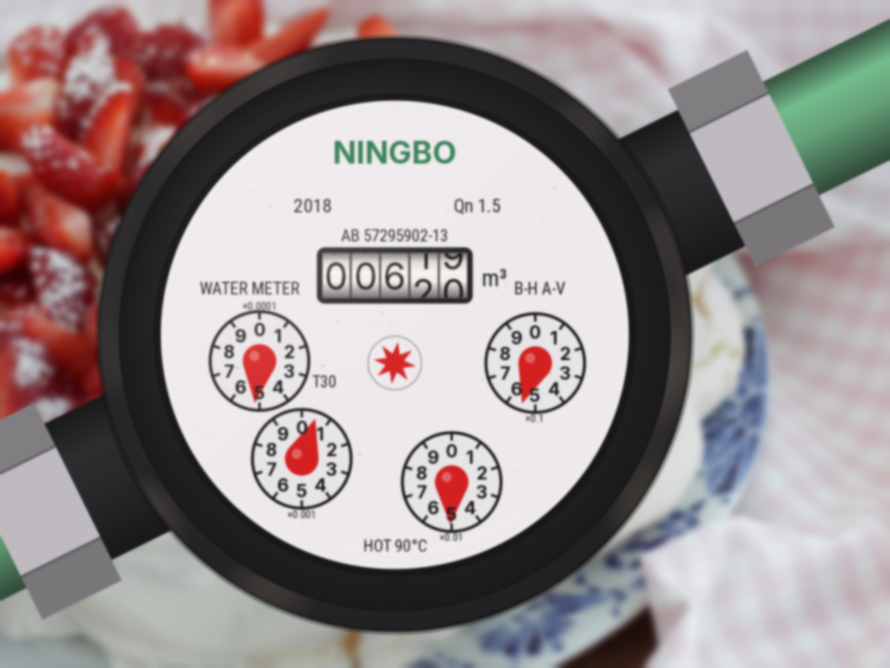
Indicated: 619.5505,m³
